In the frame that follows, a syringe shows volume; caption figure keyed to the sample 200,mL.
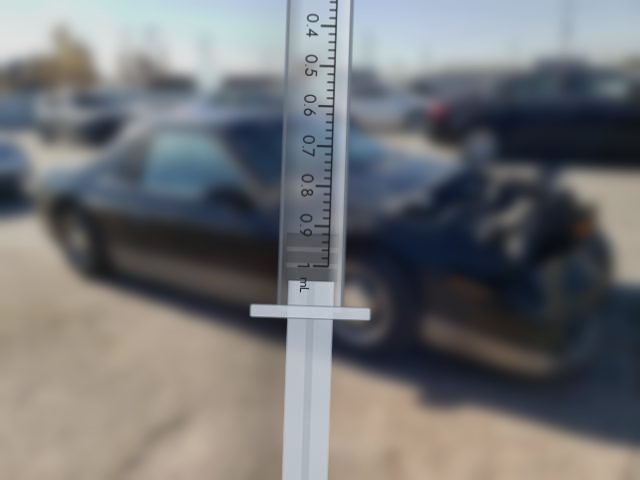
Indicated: 0.92,mL
